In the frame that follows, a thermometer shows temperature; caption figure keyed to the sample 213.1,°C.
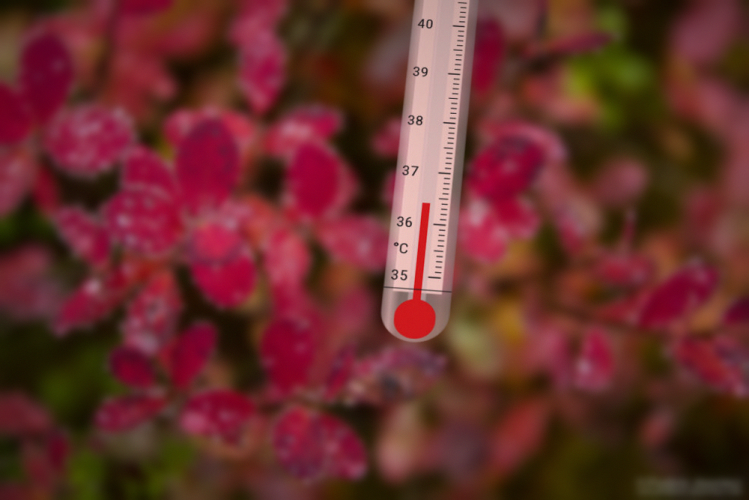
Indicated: 36.4,°C
